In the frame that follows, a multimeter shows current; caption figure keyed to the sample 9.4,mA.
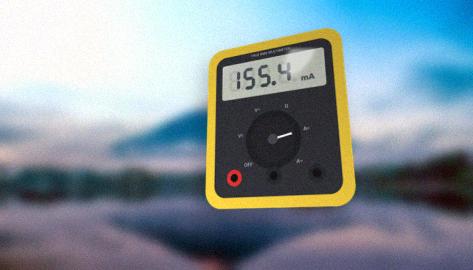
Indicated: 155.4,mA
